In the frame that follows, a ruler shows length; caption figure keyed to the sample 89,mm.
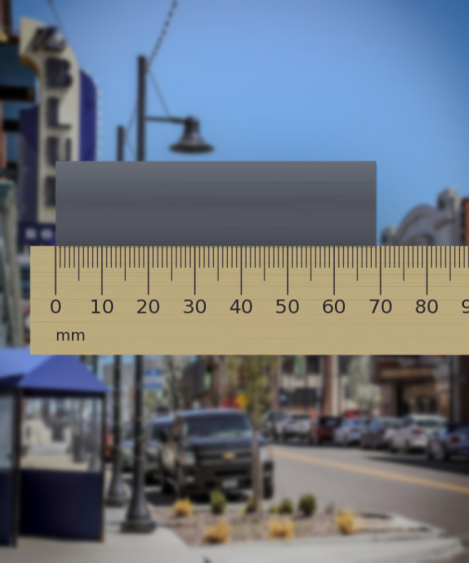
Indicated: 69,mm
